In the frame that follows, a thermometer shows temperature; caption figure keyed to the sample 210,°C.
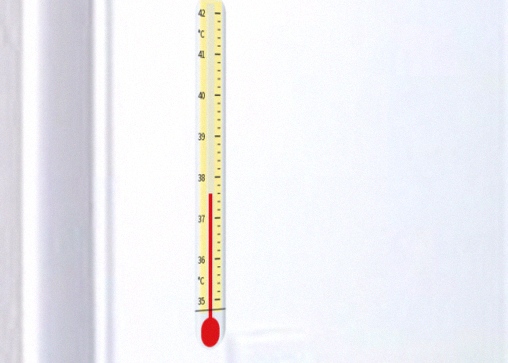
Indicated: 37.6,°C
